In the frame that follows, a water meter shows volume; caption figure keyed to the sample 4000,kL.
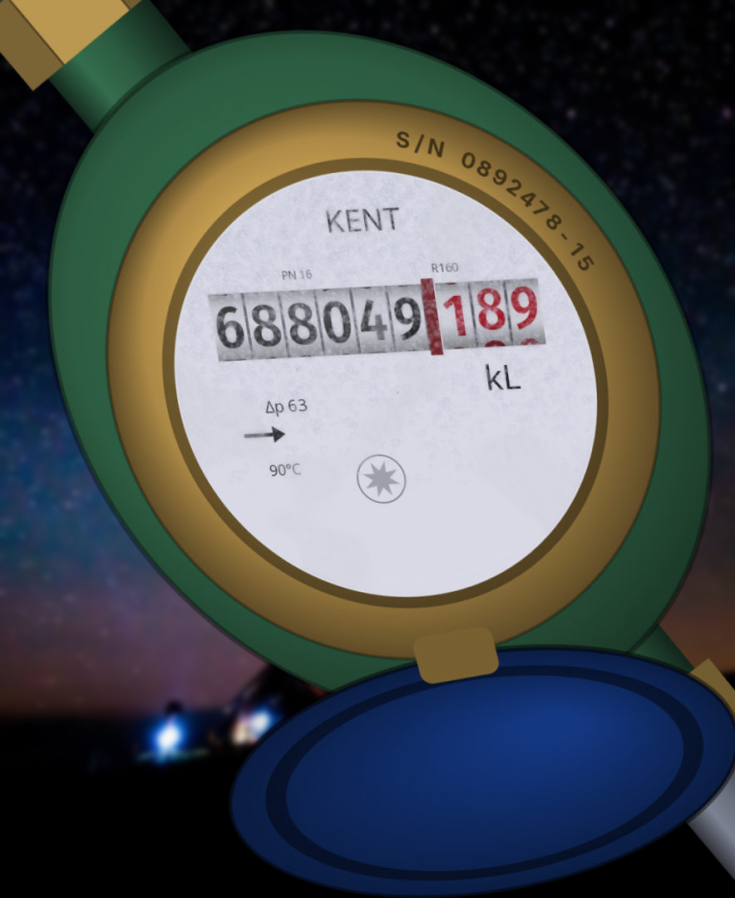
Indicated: 688049.189,kL
